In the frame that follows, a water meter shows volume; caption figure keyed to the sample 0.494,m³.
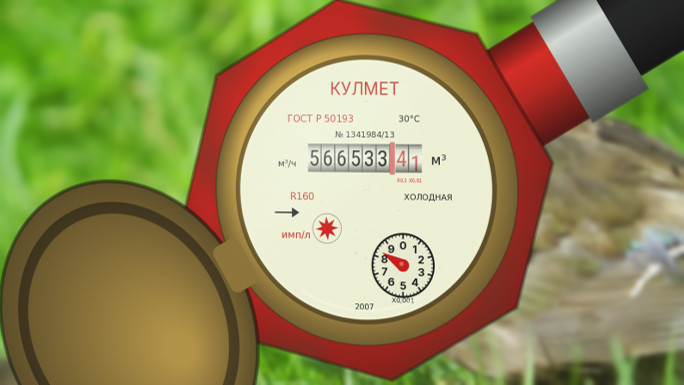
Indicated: 566533.408,m³
